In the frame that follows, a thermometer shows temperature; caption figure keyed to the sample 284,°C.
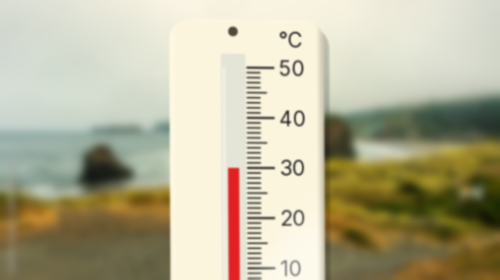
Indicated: 30,°C
